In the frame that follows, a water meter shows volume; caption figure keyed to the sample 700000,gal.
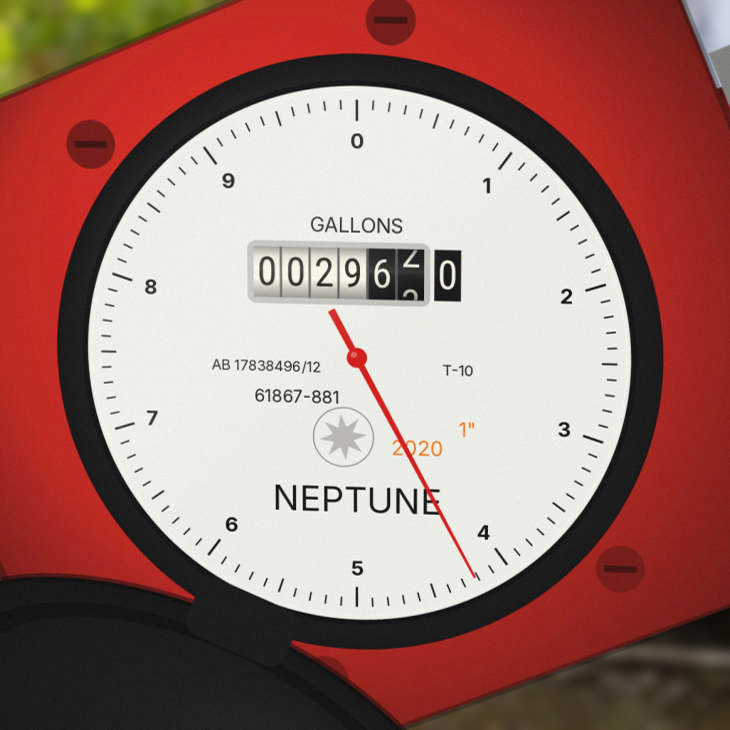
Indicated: 29624.2,gal
